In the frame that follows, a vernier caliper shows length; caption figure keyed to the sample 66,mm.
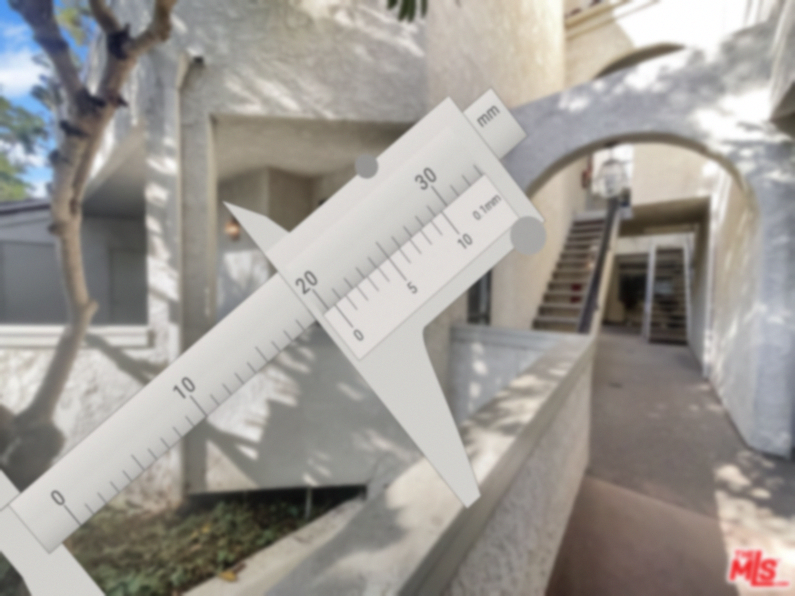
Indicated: 20.5,mm
